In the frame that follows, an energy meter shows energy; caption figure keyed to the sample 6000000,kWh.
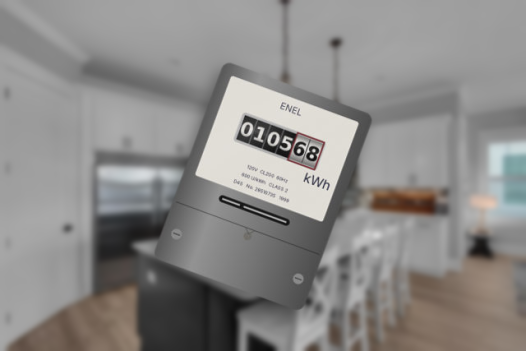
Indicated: 105.68,kWh
